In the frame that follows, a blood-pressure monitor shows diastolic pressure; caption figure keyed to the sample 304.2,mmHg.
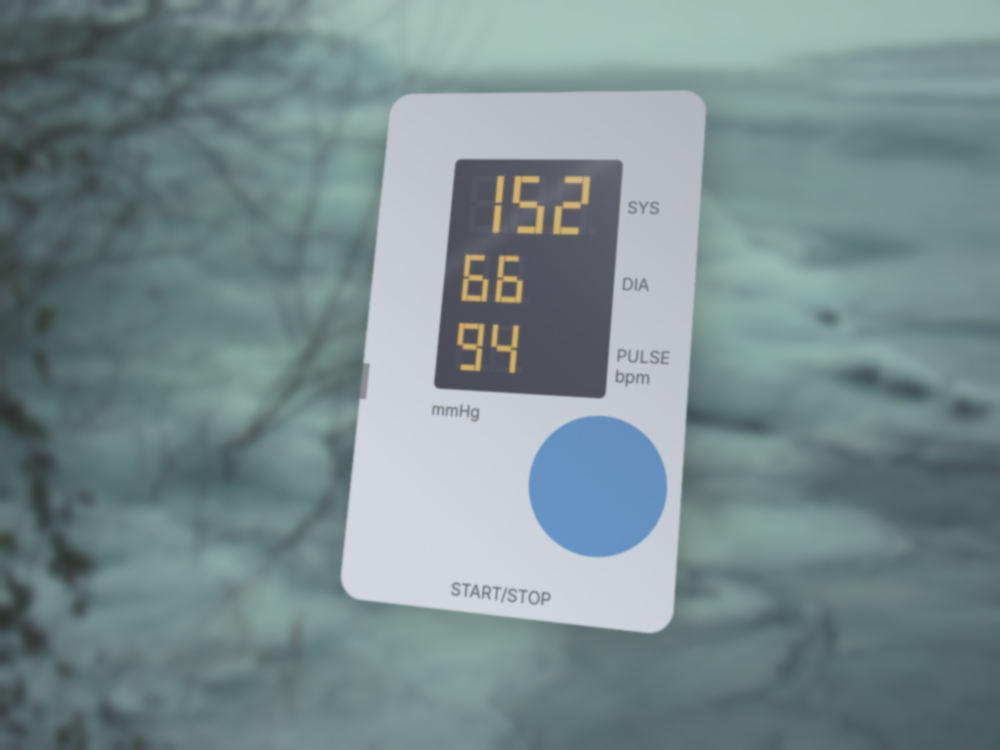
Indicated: 66,mmHg
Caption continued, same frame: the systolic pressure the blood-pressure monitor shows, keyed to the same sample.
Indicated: 152,mmHg
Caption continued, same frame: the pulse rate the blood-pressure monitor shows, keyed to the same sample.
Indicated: 94,bpm
